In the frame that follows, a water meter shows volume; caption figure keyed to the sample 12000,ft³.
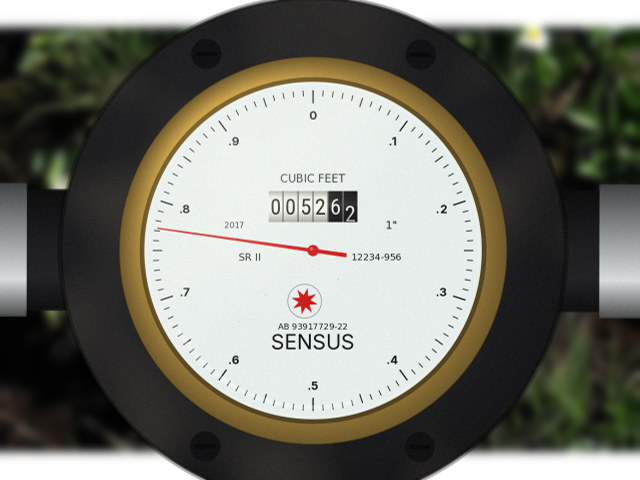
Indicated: 5261.77,ft³
